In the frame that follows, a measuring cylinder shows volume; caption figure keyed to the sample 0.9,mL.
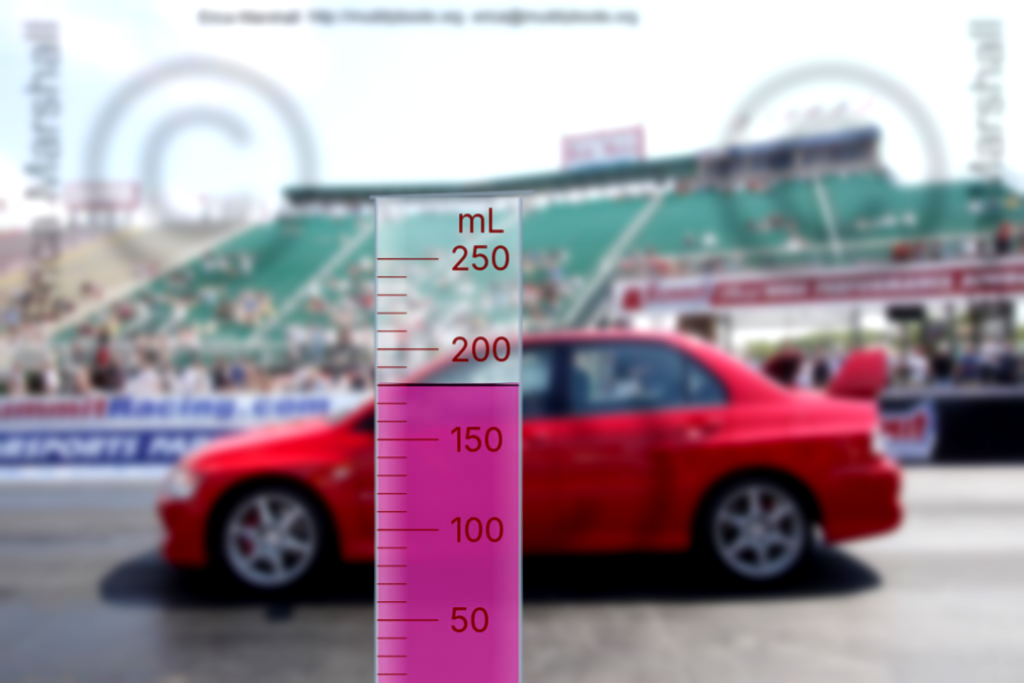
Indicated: 180,mL
